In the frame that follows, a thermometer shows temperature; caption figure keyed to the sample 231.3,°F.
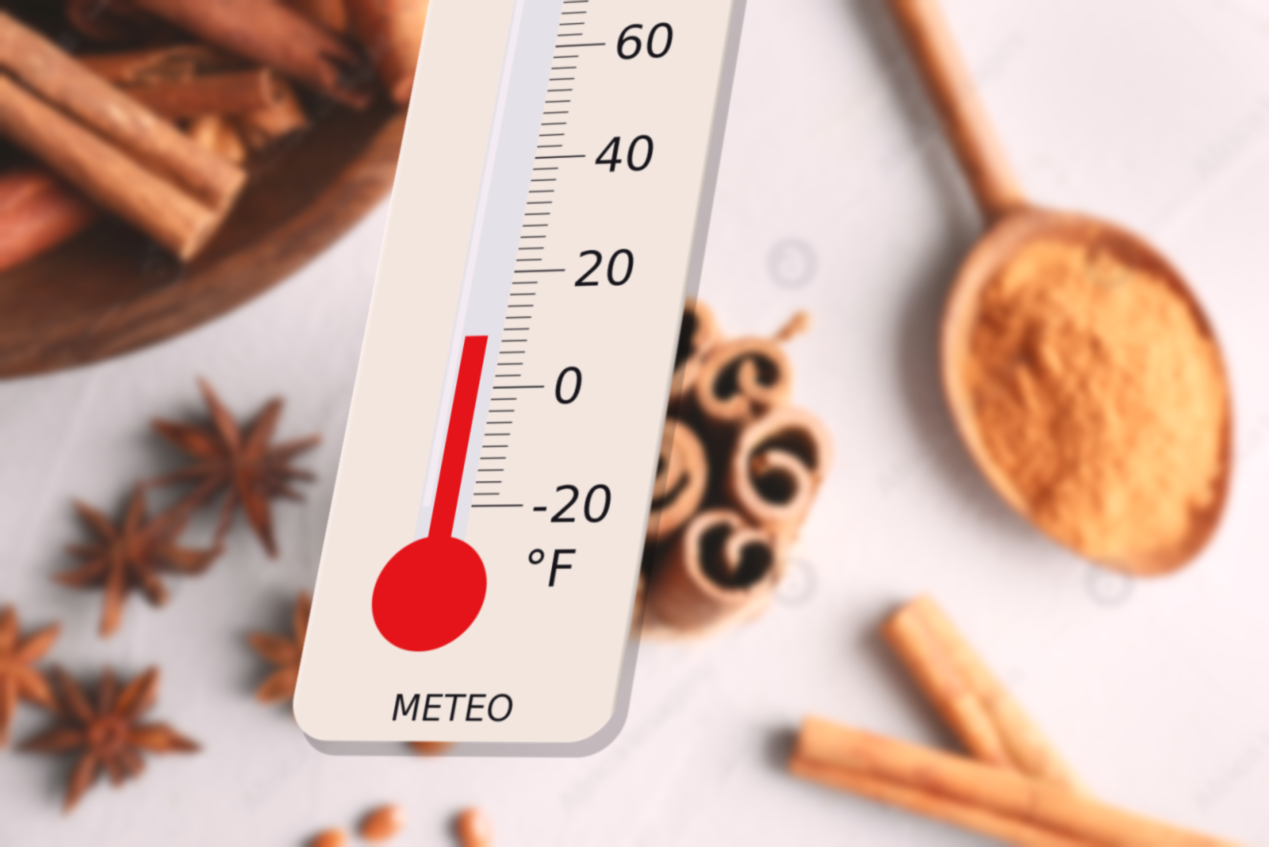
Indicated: 9,°F
